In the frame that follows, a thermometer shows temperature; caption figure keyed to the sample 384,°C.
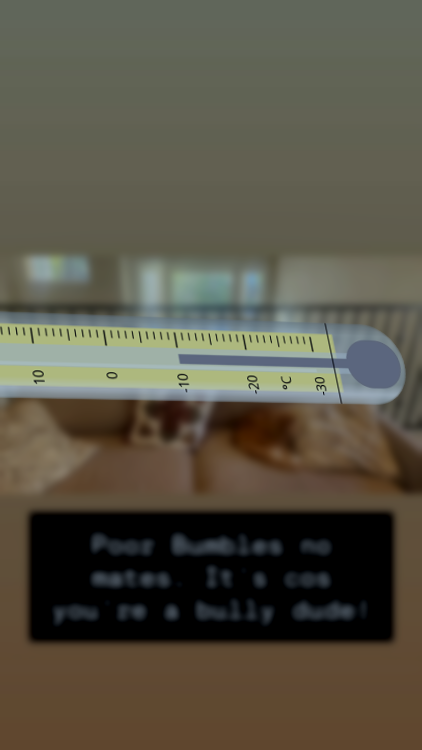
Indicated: -10,°C
